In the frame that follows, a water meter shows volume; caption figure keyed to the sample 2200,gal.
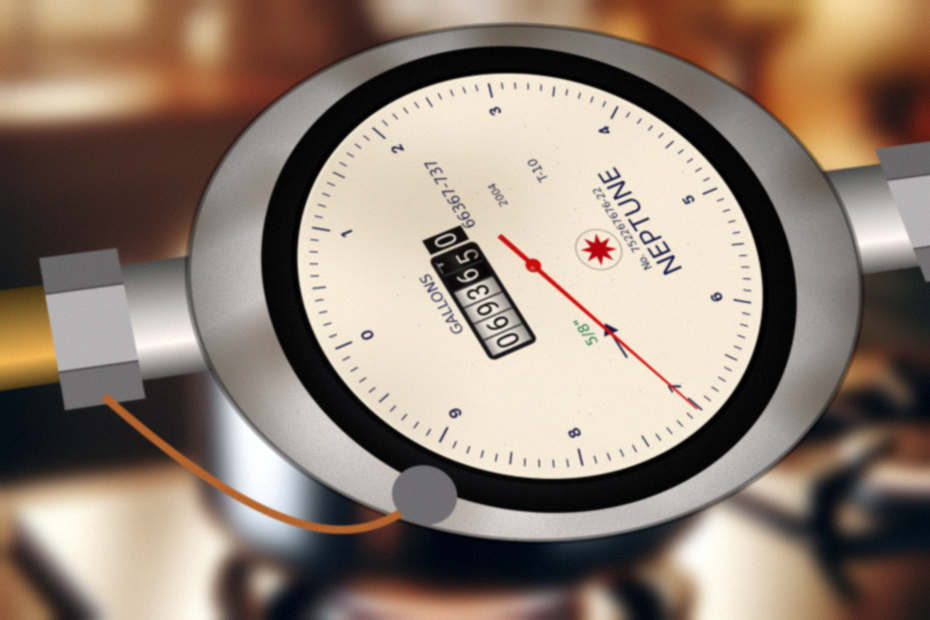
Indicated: 693647.0,gal
